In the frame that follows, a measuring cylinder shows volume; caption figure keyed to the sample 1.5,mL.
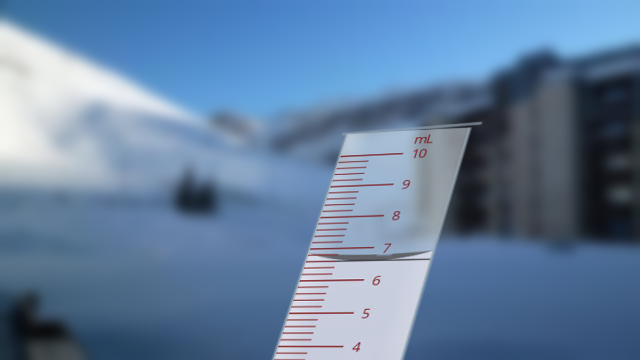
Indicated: 6.6,mL
